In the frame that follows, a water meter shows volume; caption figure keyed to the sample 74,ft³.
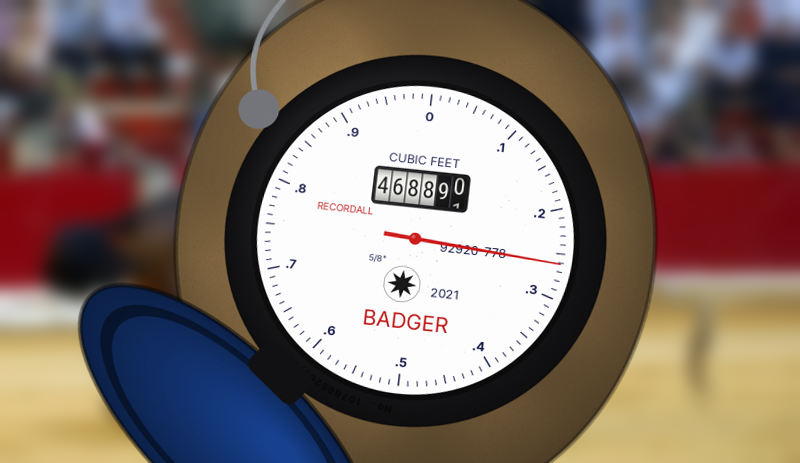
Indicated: 468890.26,ft³
